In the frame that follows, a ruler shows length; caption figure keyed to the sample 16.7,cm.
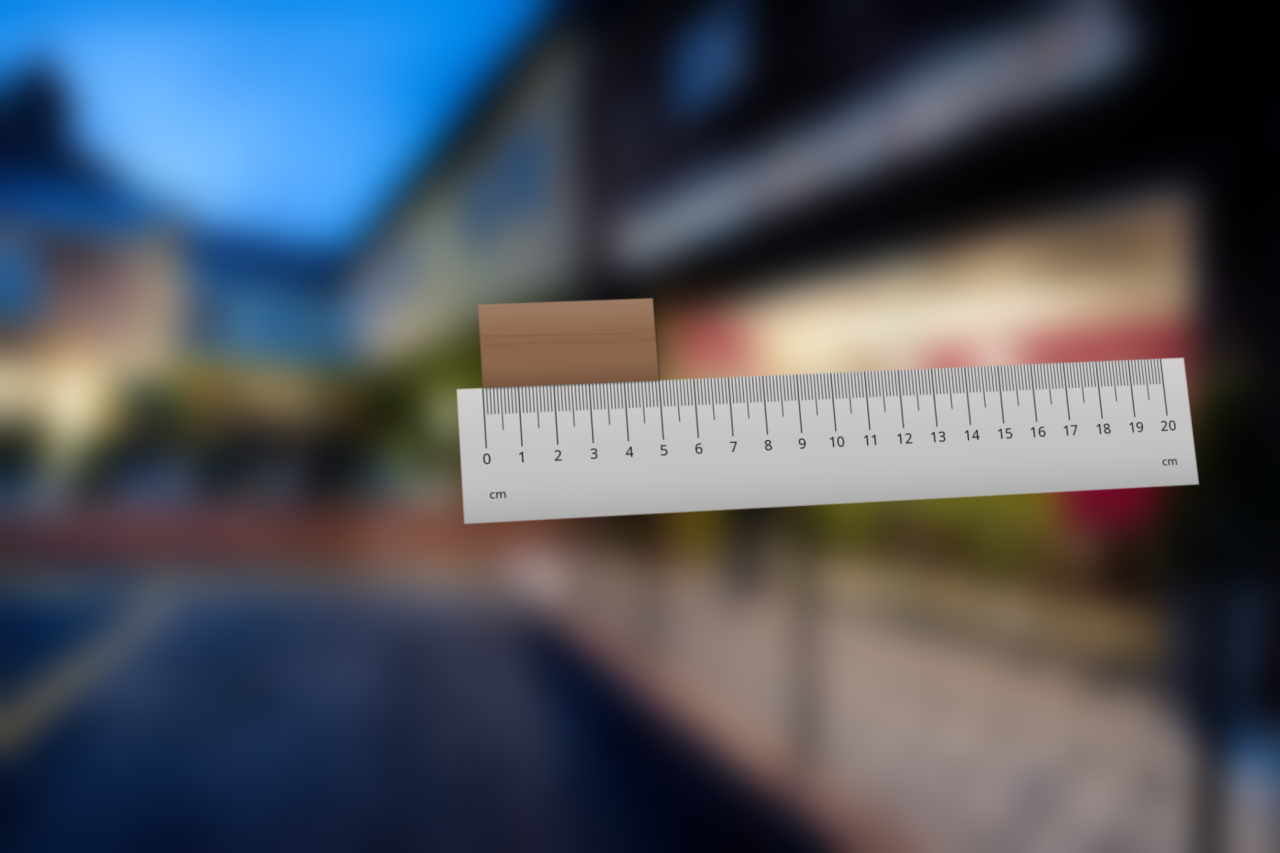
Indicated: 5,cm
